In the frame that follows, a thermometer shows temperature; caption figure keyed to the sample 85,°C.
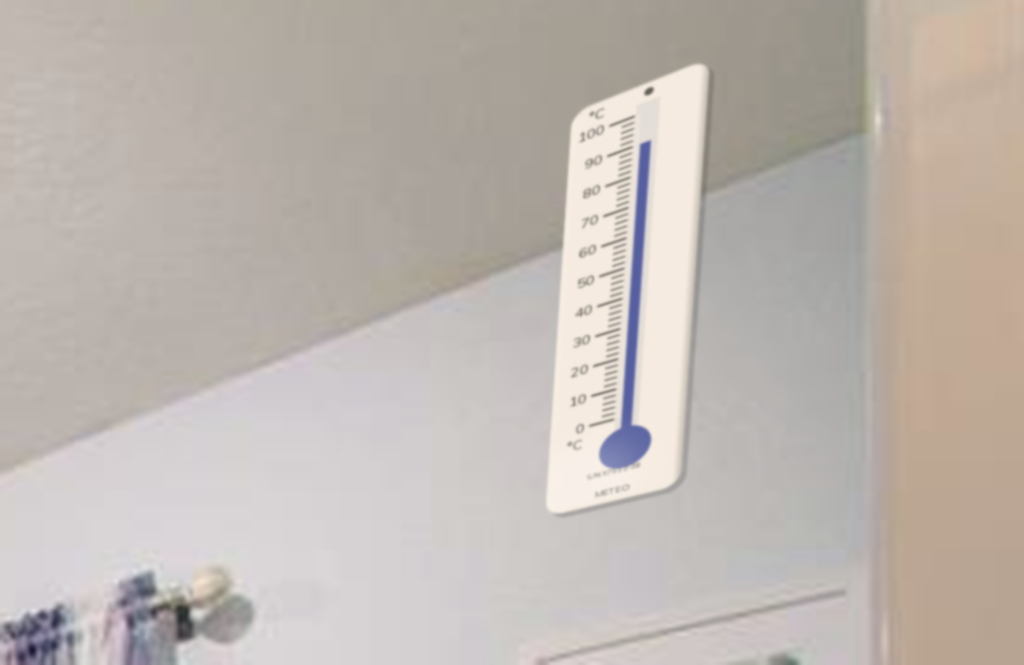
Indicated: 90,°C
